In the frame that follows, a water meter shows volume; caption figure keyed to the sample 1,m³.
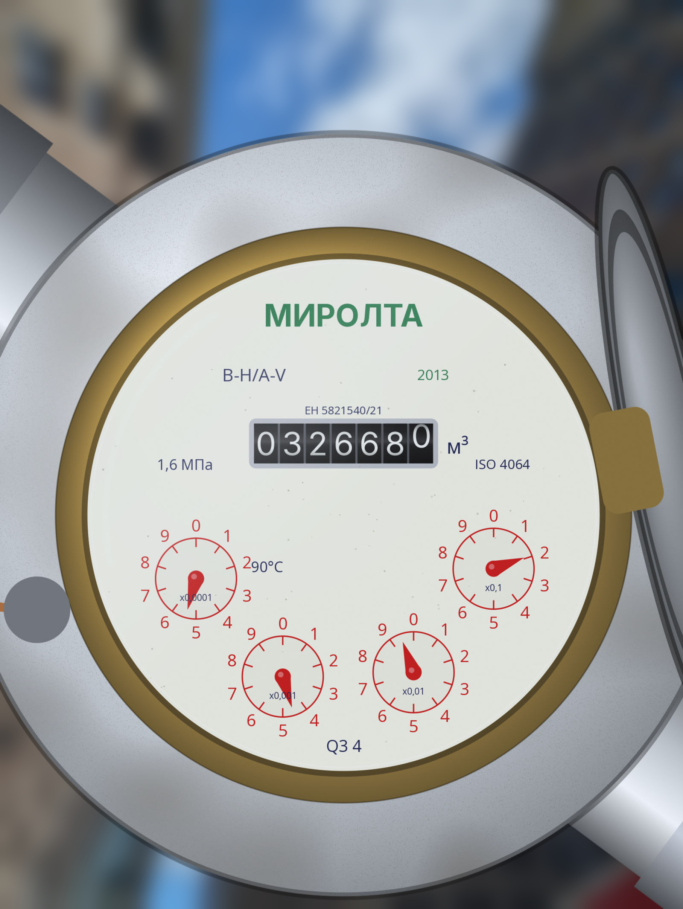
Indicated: 326680.1945,m³
